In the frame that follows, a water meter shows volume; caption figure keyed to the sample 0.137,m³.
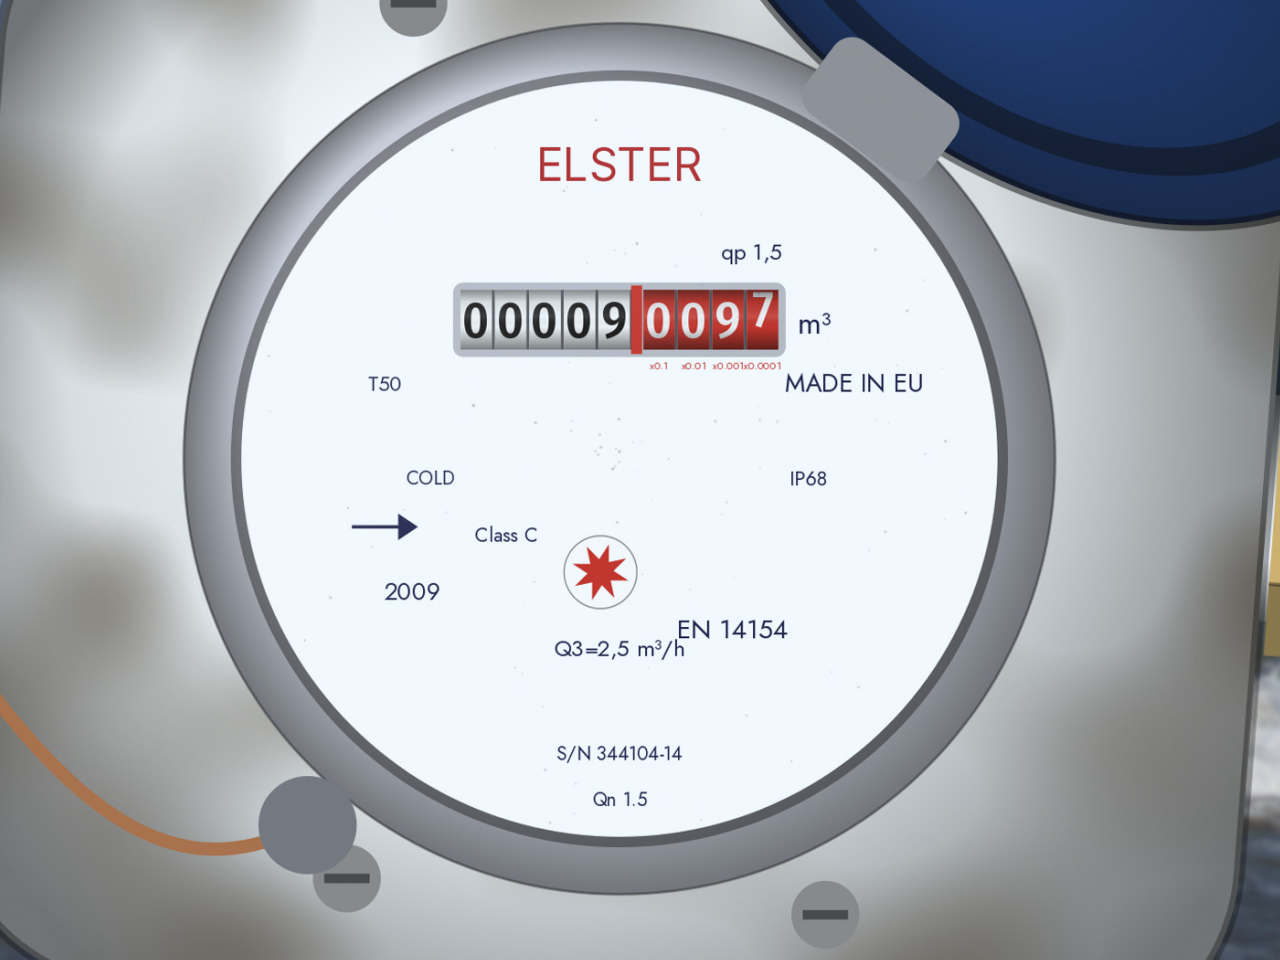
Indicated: 9.0097,m³
